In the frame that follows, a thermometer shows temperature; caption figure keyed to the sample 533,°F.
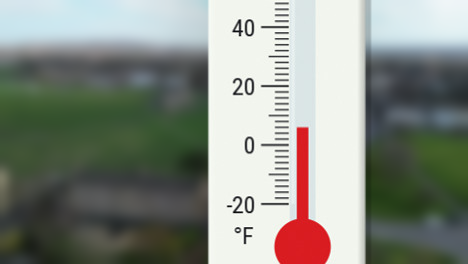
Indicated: 6,°F
